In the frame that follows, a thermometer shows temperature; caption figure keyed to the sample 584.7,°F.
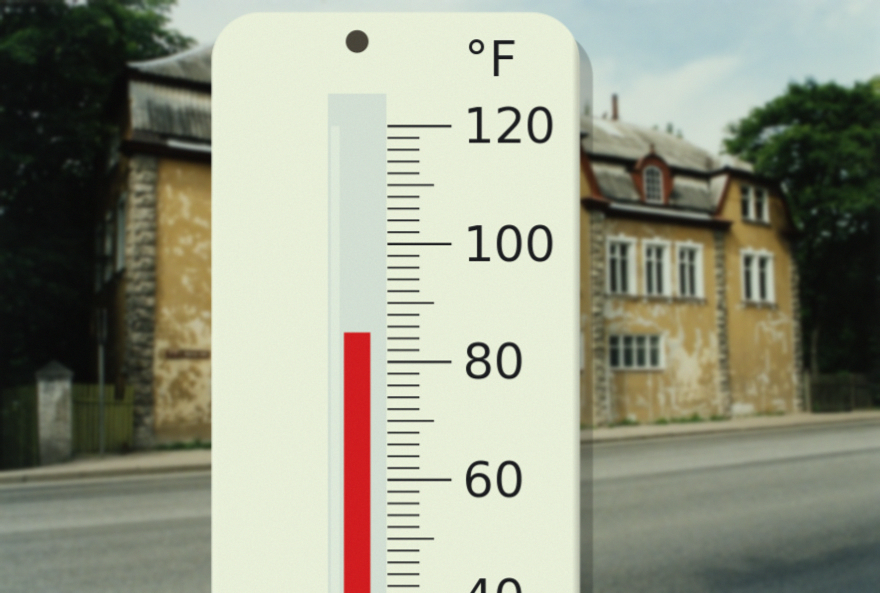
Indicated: 85,°F
